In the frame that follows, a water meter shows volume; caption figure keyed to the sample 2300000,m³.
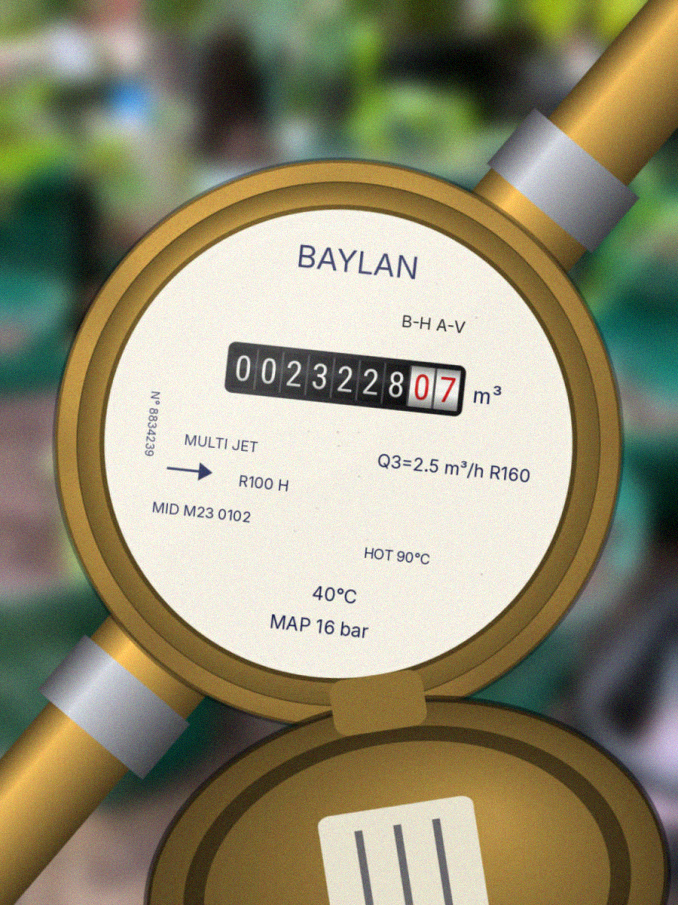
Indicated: 23228.07,m³
